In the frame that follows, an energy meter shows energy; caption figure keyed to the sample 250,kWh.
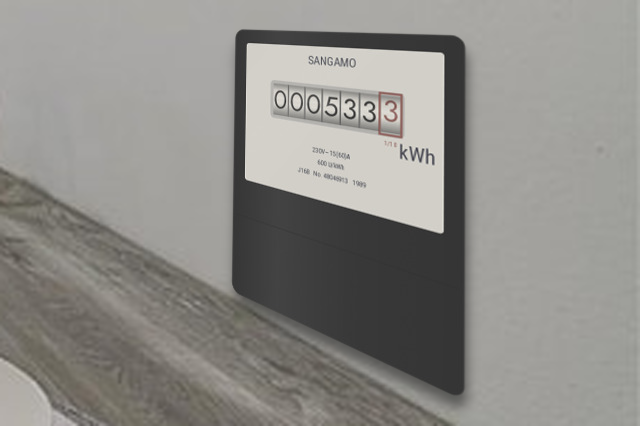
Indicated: 533.3,kWh
